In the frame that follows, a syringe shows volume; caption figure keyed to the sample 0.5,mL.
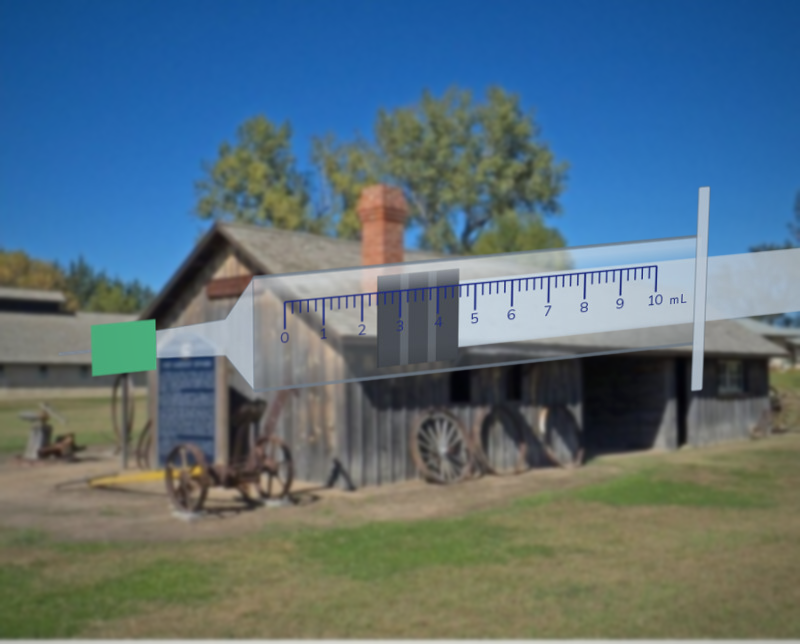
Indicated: 2.4,mL
